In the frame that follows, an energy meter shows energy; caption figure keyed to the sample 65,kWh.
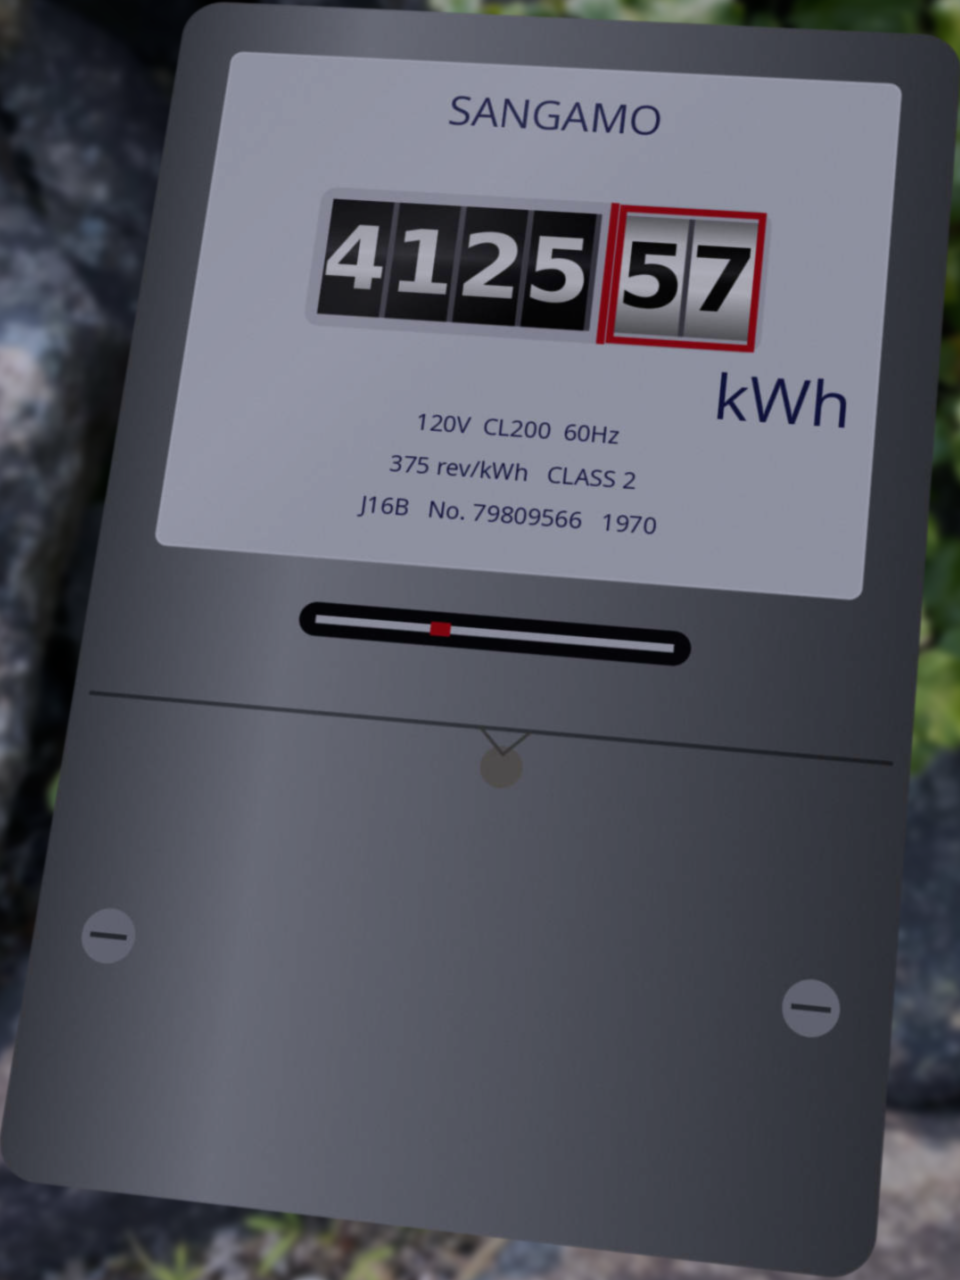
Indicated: 4125.57,kWh
